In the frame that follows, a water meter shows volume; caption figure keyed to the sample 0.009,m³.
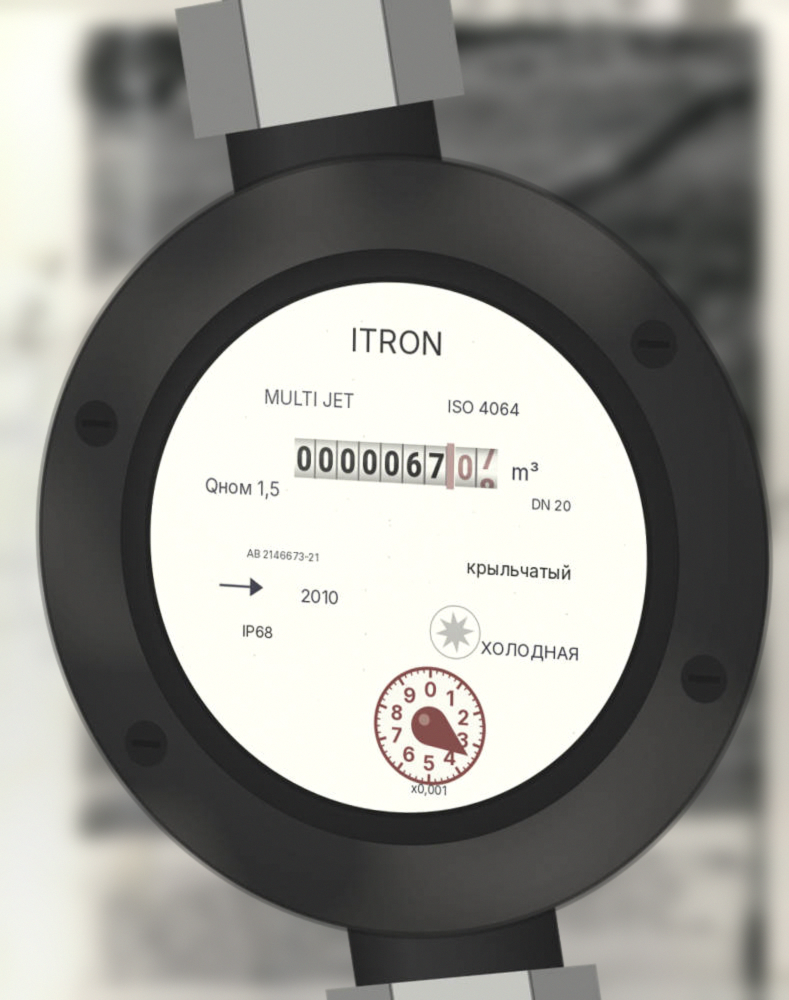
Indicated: 67.073,m³
